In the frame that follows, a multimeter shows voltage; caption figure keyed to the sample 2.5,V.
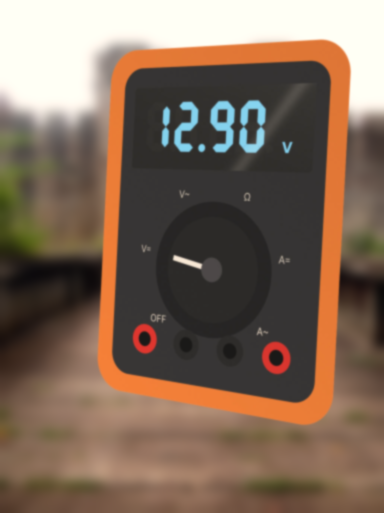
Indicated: 12.90,V
